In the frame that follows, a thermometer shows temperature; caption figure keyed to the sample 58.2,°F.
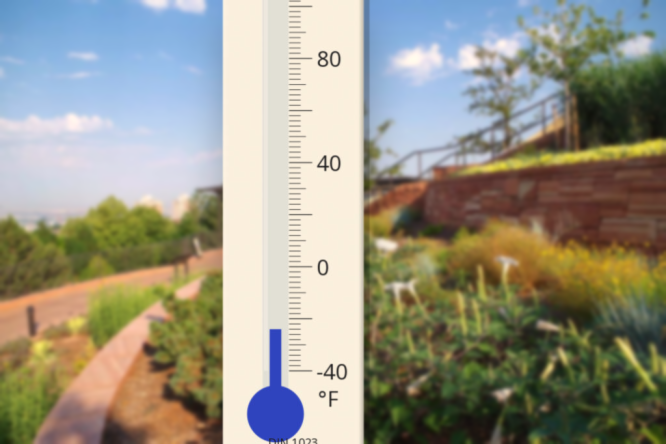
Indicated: -24,°F
